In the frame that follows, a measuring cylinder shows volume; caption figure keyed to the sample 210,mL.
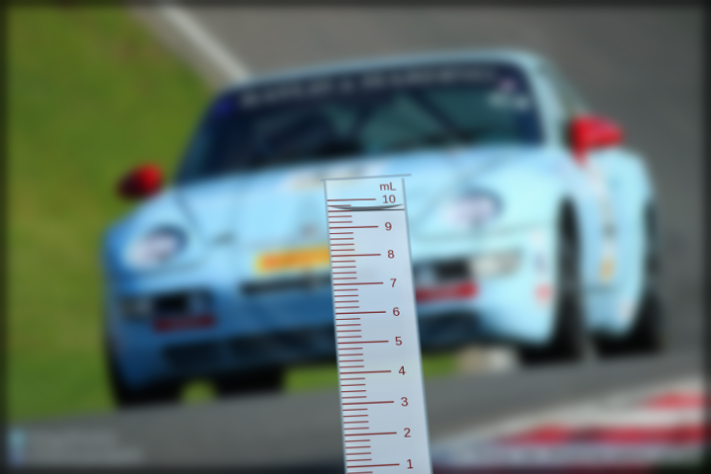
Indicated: 9.6,mL
